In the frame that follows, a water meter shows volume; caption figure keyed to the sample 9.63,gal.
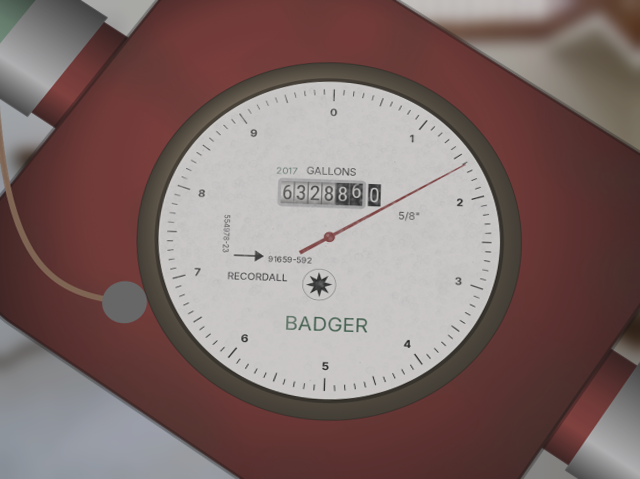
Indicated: 6328861.6,gal
